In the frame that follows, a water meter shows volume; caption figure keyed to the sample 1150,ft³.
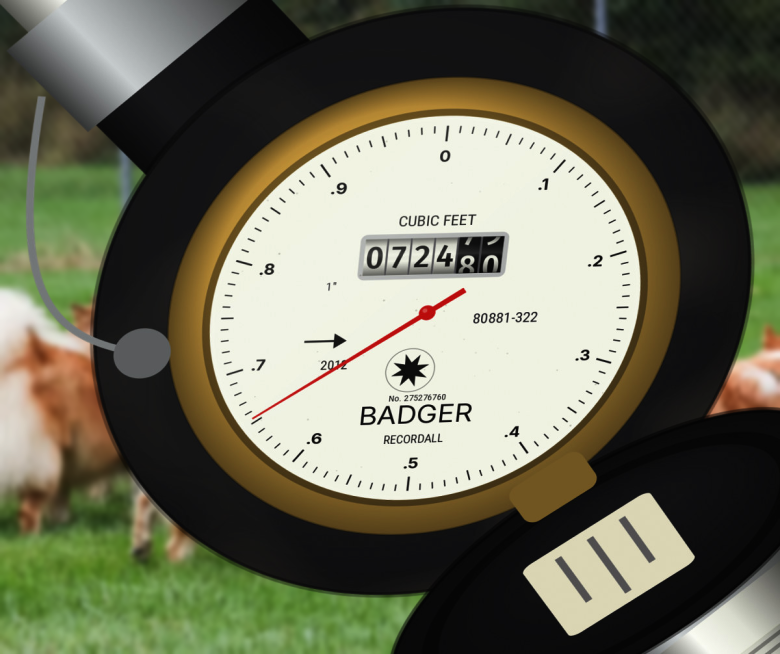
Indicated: 72479.65,ft³
